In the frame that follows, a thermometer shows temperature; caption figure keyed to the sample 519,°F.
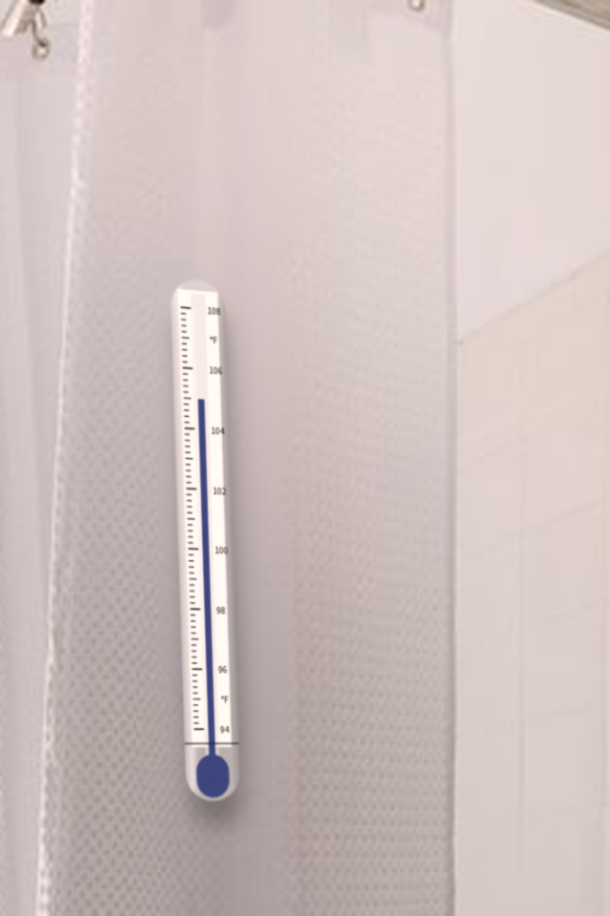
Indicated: 105,°F
